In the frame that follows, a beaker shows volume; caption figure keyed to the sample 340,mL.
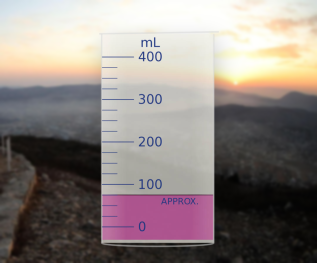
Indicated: 75,mL
